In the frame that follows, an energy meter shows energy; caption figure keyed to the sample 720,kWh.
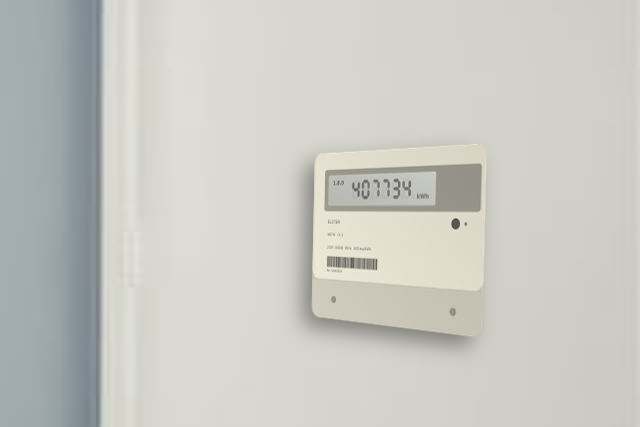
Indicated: 407734,kWh
